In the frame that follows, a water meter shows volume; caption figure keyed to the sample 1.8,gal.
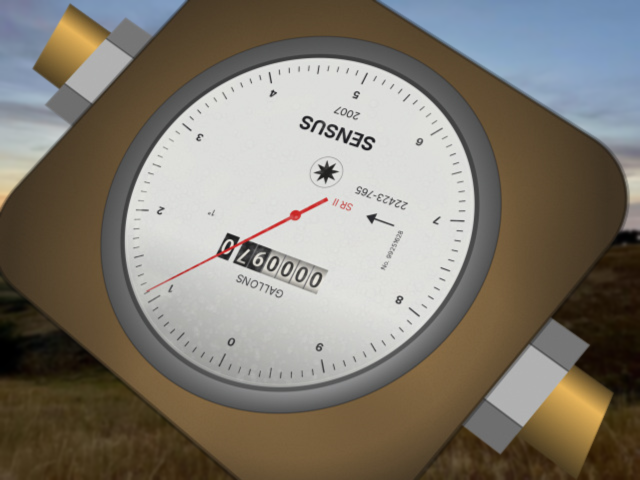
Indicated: 971.1,gal
